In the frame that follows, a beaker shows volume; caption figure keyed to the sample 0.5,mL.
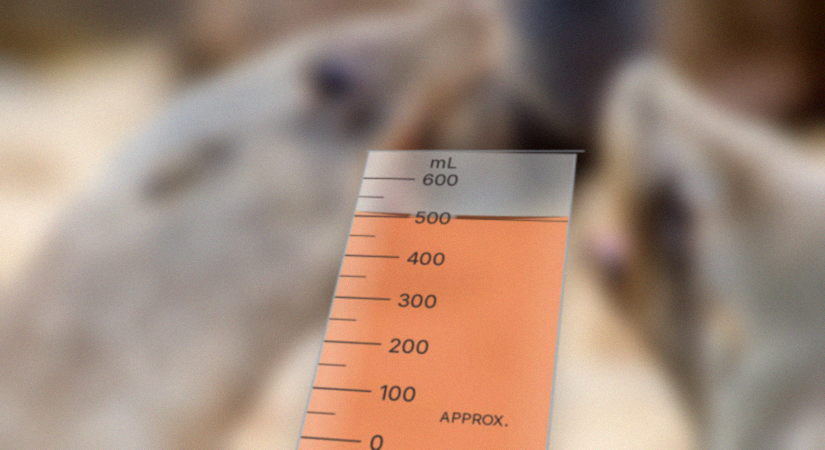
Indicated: 500,mL
